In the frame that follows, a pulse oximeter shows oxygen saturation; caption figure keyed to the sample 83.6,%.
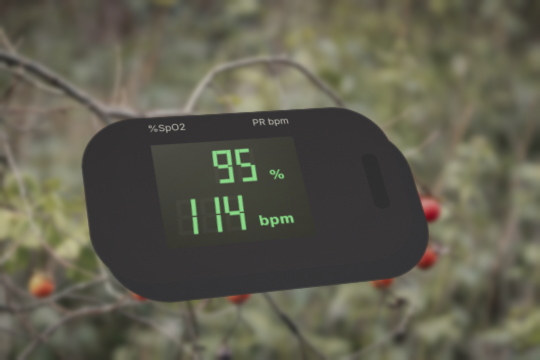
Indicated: 95,%
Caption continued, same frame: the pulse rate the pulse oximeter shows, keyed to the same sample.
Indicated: 114,bpm
